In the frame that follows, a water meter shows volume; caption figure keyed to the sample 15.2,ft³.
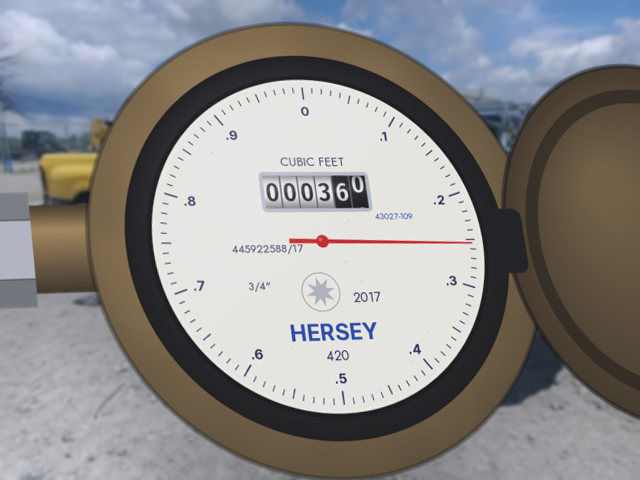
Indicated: 360.25,ft³
